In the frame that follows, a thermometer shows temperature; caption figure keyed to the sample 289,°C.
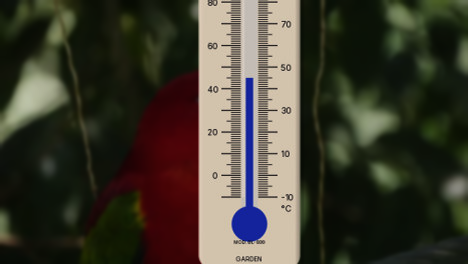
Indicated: 45,°C
